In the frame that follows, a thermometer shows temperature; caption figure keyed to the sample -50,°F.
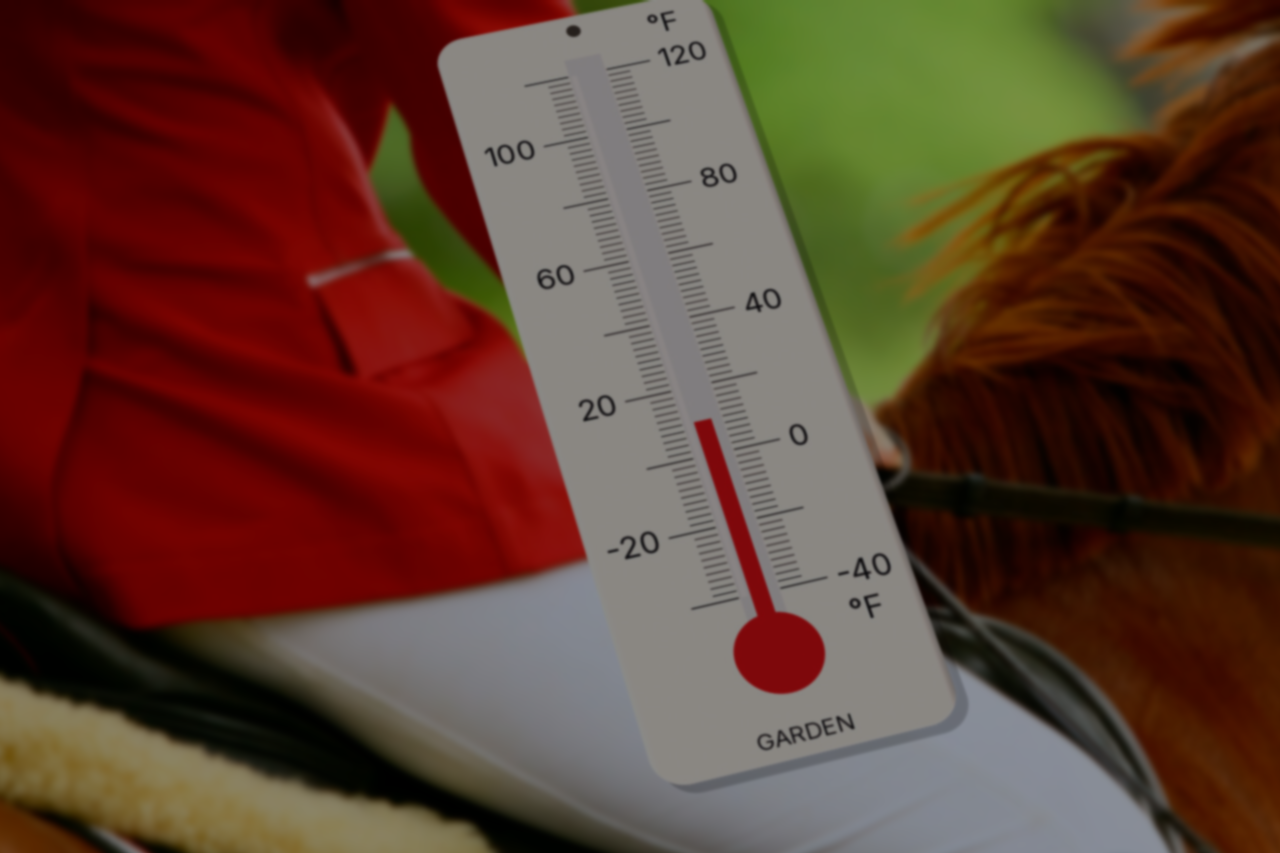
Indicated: 10,°F
